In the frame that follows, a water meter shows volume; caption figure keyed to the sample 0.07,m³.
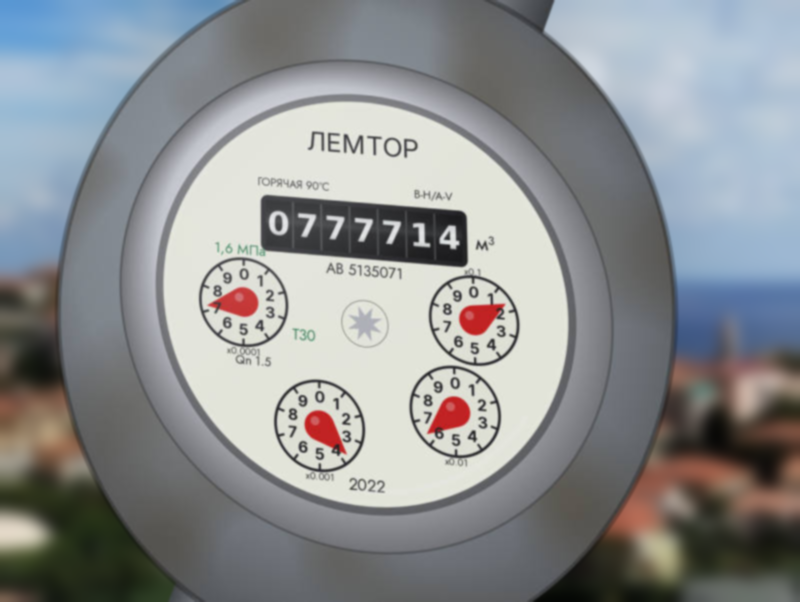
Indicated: 777714.1637,m³
